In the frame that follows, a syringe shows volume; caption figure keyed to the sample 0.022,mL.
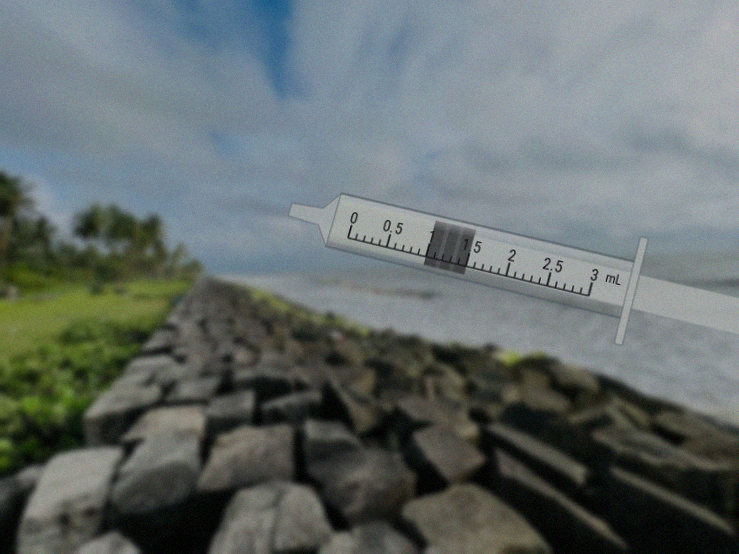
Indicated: 1,mL
